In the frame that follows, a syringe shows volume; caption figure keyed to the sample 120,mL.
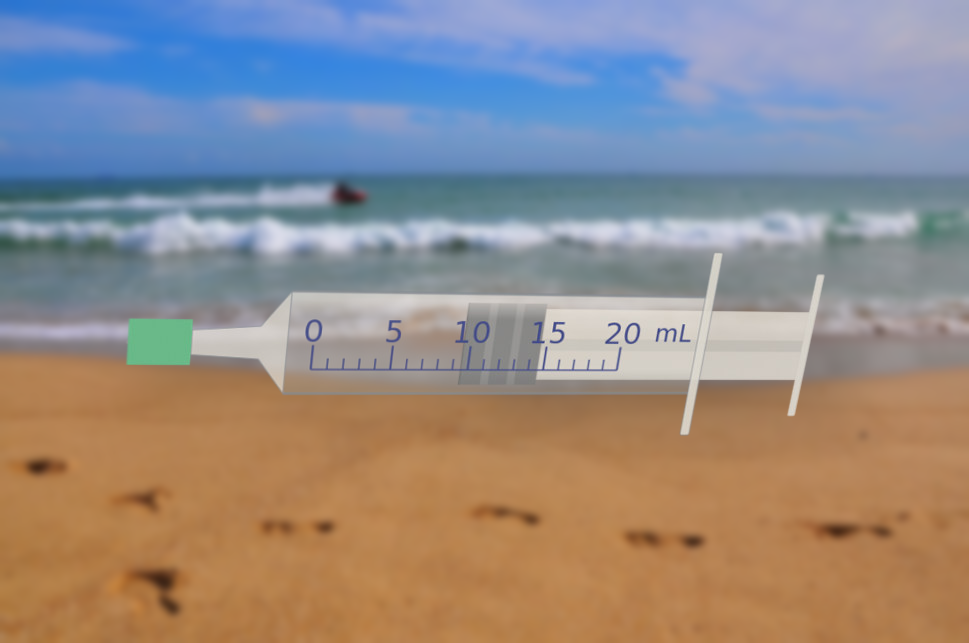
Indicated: 9.5,mL
